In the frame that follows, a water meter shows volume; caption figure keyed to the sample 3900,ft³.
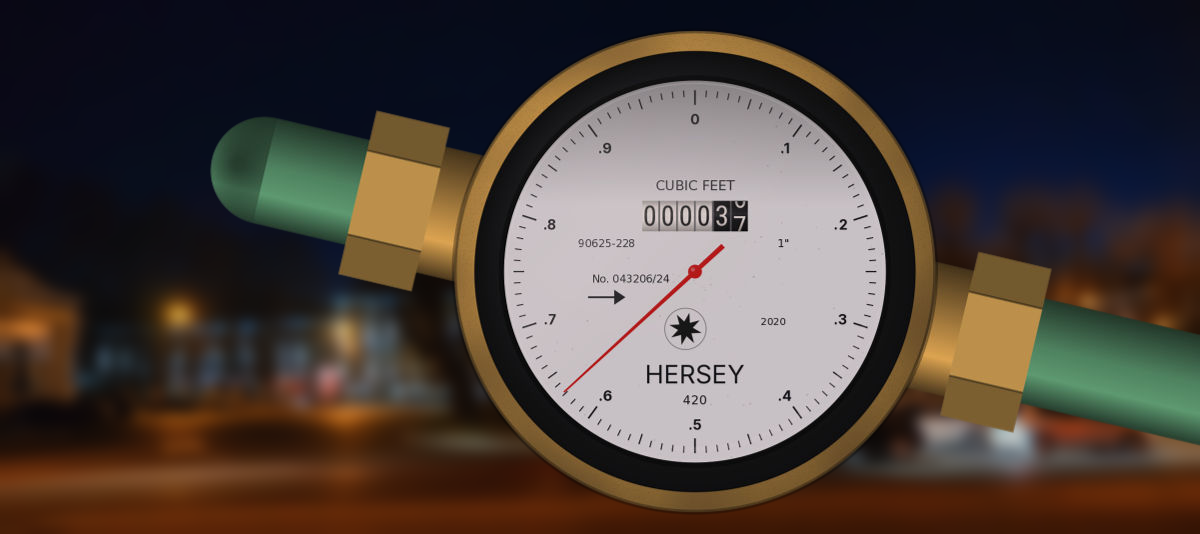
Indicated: 36.63,ft³
